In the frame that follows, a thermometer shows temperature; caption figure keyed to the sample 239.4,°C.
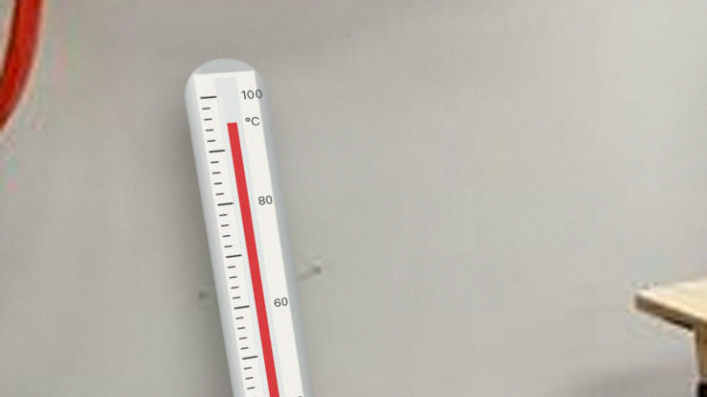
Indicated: 95,°C
